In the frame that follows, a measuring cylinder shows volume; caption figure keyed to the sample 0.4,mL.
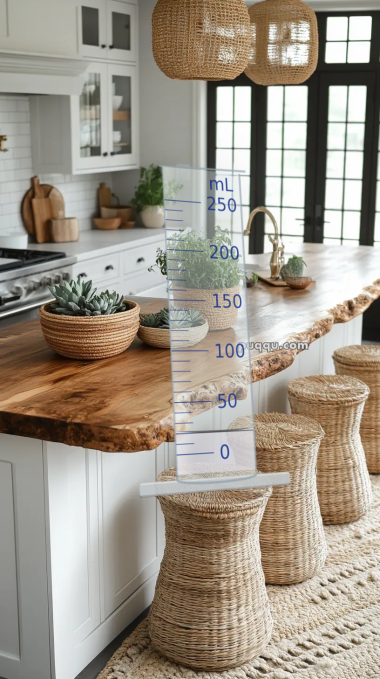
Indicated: 20,mL
